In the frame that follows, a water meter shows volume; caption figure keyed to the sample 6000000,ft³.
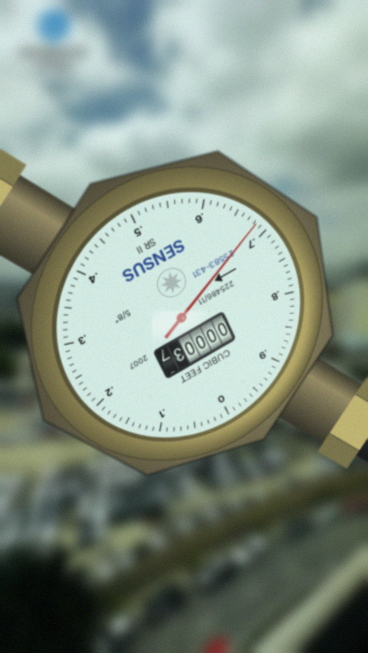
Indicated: 36.68,ft³
